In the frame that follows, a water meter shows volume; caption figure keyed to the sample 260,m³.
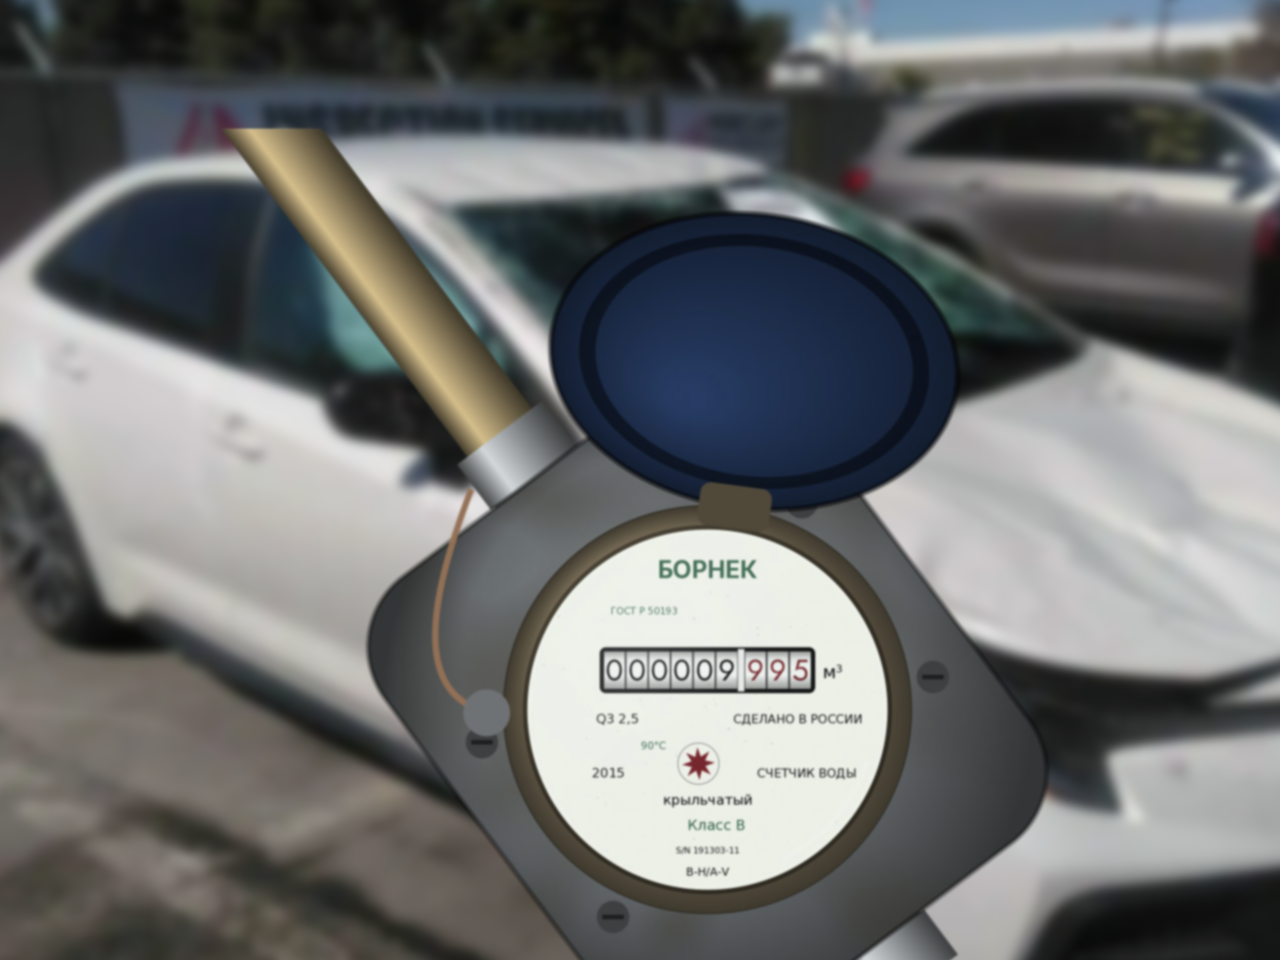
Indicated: 9.995,m³
